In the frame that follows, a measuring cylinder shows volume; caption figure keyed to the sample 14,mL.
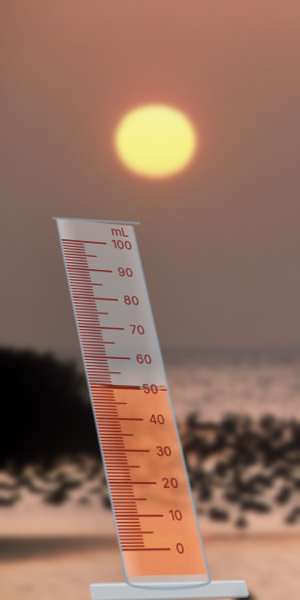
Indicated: 50,mL
